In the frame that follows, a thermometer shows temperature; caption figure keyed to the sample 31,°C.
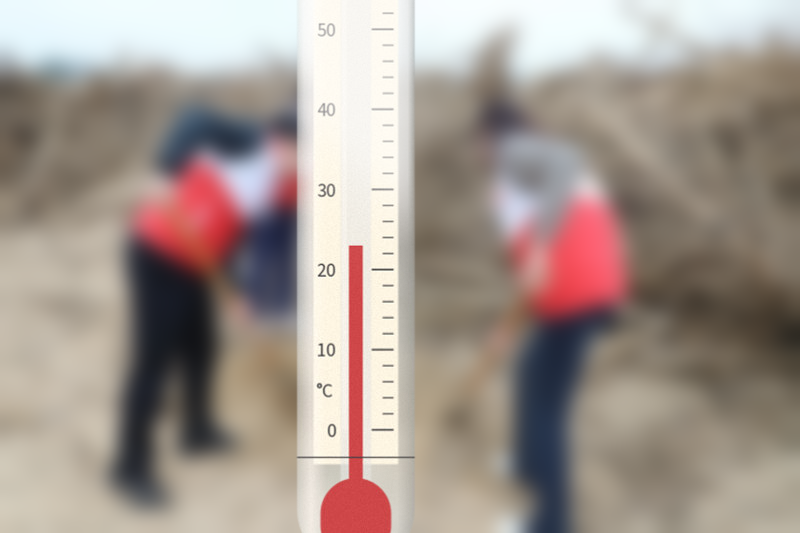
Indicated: 23,°C
